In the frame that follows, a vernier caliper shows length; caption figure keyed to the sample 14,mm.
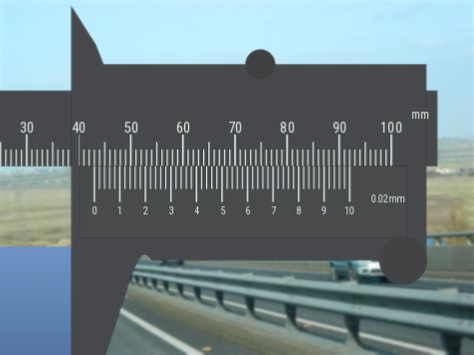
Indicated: 43.0,mm
